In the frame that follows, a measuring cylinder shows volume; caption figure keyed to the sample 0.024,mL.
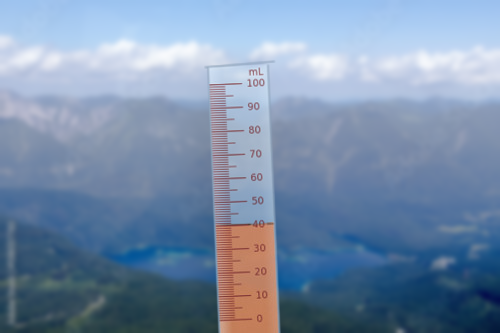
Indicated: 40,mL
